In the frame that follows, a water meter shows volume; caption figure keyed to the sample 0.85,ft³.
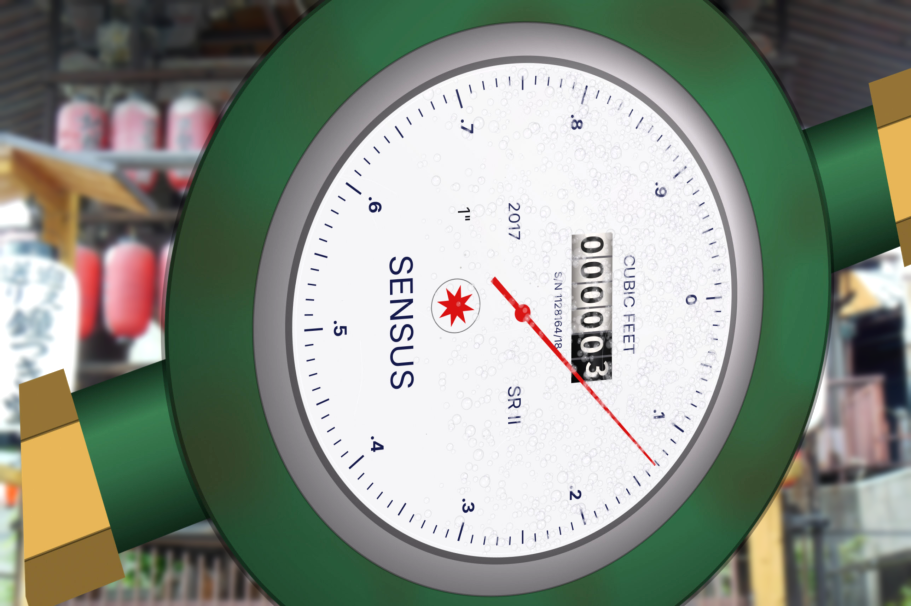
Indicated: 3.13,ft³
